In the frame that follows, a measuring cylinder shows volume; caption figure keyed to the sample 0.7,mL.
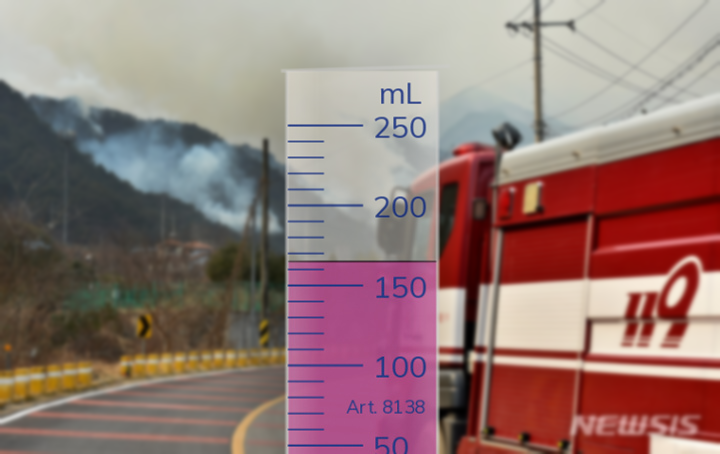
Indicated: 165,mL
